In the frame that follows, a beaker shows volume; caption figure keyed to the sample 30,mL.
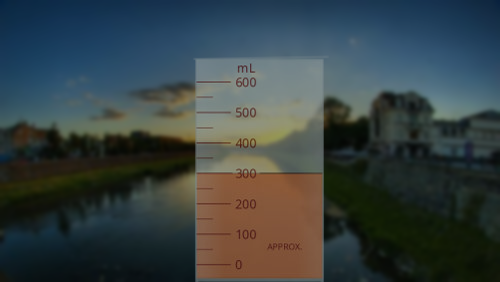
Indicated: 300,mL
